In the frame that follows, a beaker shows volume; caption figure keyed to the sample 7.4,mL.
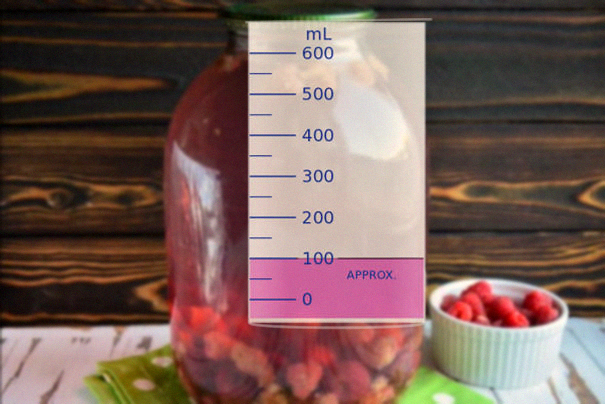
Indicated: 100,mL
